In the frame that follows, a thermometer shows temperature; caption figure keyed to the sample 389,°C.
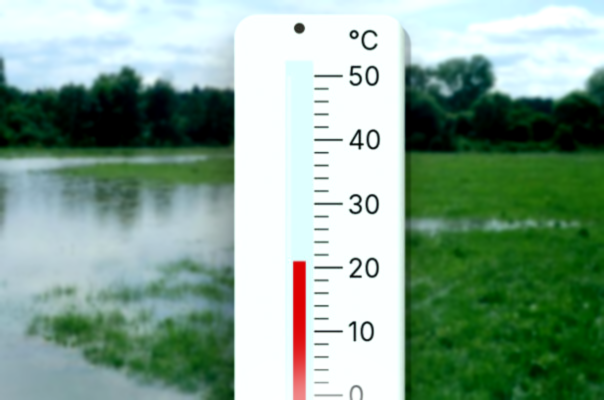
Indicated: 21,°C
